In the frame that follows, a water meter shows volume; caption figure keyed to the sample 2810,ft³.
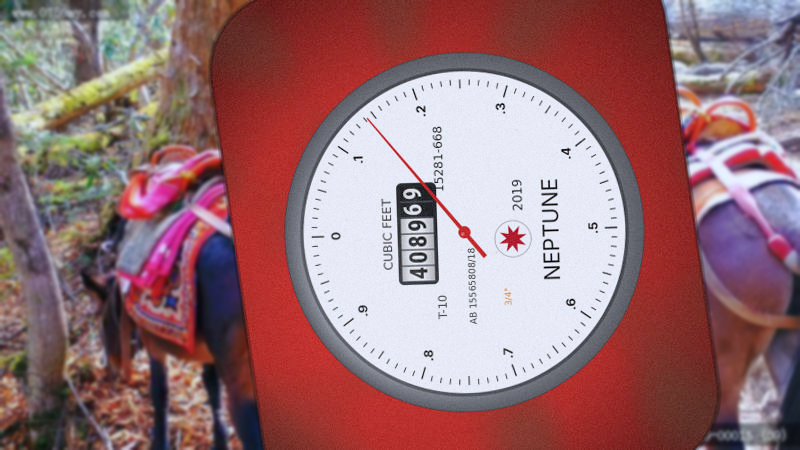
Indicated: 408969.14,ft³
